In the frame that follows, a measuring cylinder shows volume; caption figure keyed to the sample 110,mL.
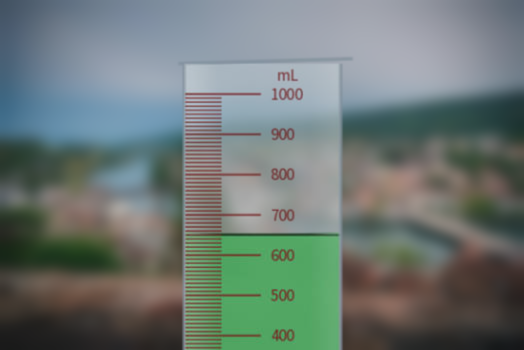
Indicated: 650,mL
